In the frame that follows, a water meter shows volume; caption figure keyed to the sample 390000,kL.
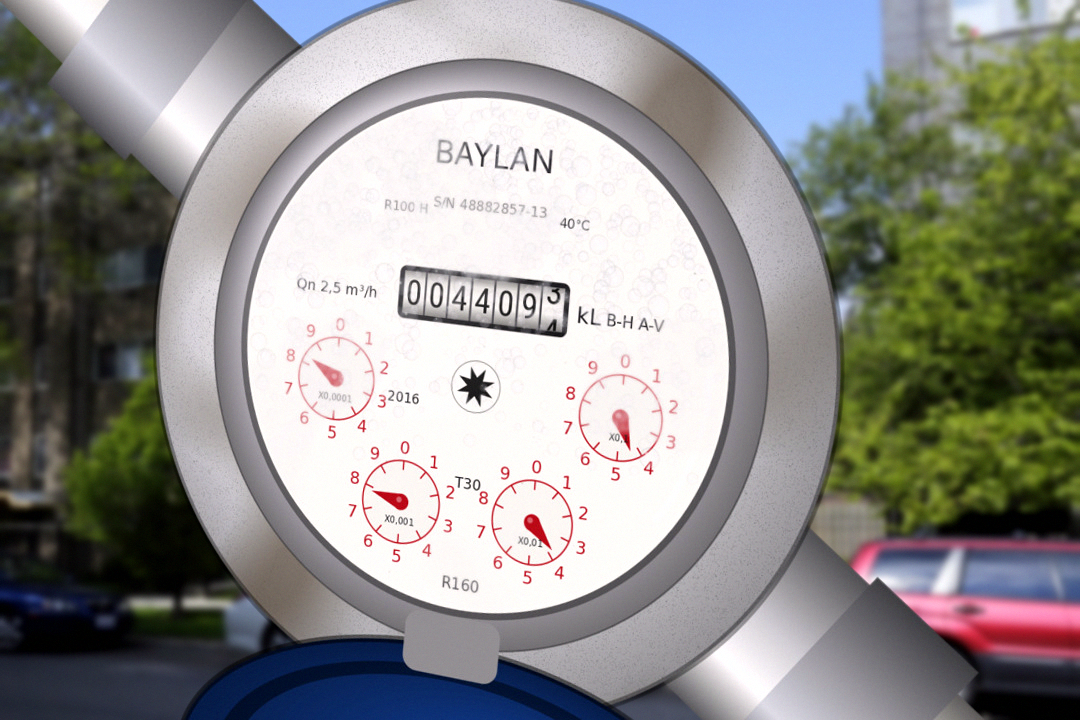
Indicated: 44093.4378,kL
